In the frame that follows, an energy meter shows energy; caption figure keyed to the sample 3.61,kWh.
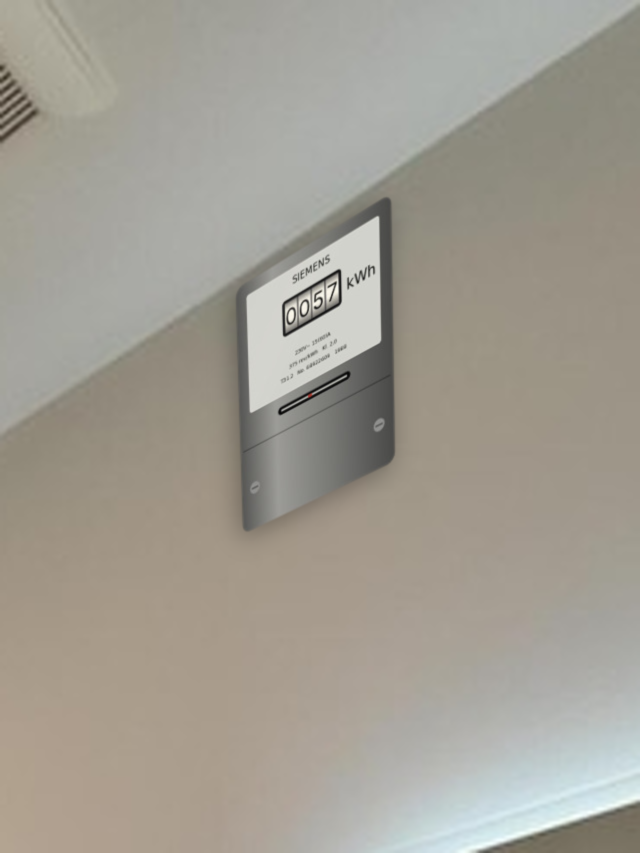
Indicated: 57,kWh
